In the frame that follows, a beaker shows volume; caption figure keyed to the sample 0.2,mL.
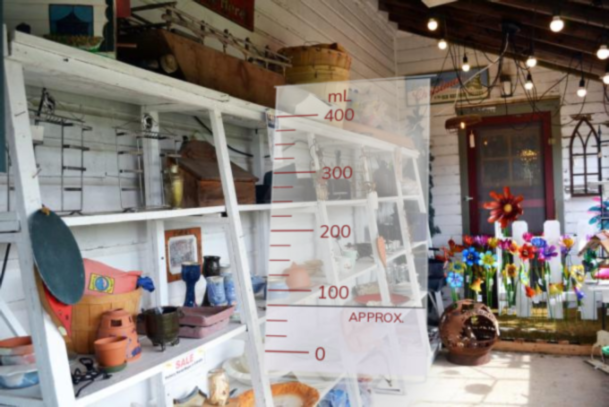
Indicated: 75,mL
